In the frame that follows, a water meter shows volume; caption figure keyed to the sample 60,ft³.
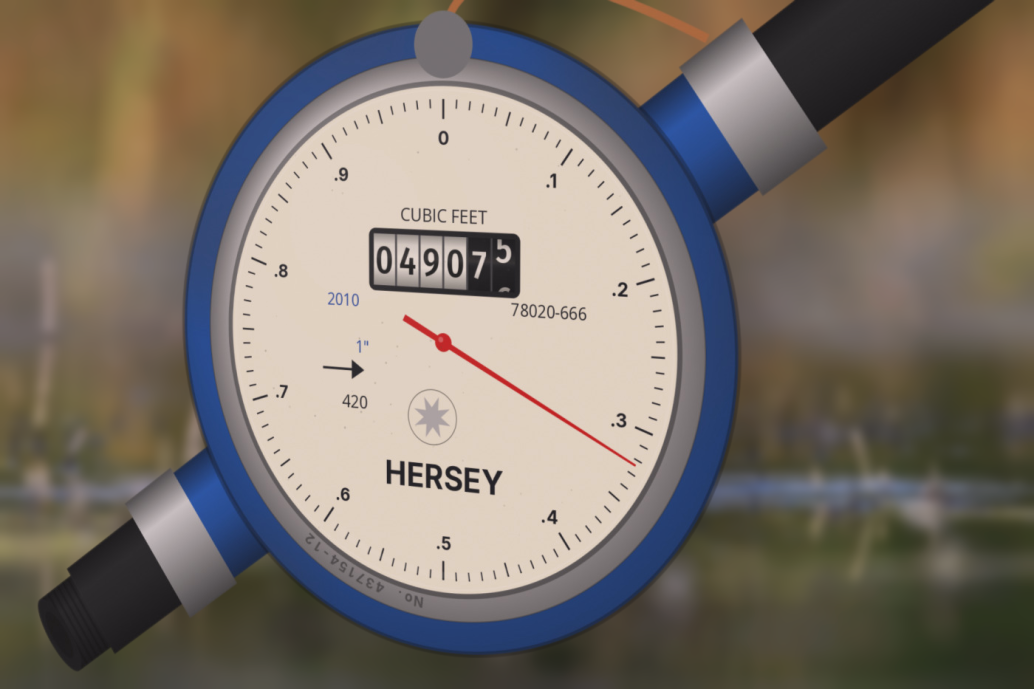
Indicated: 49075.32,ft³
